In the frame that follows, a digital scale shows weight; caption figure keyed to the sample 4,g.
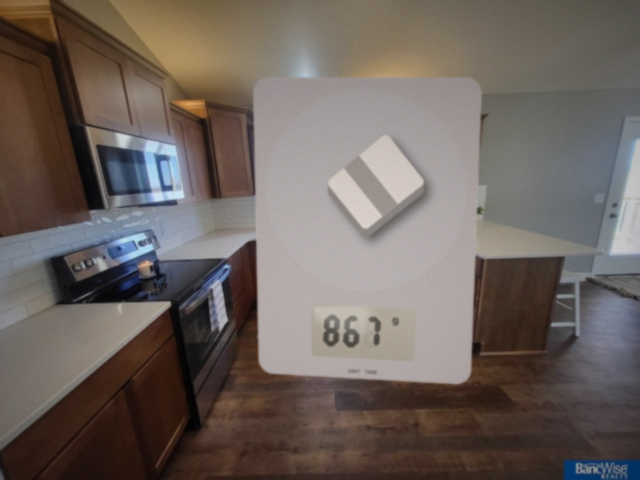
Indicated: 867,g
